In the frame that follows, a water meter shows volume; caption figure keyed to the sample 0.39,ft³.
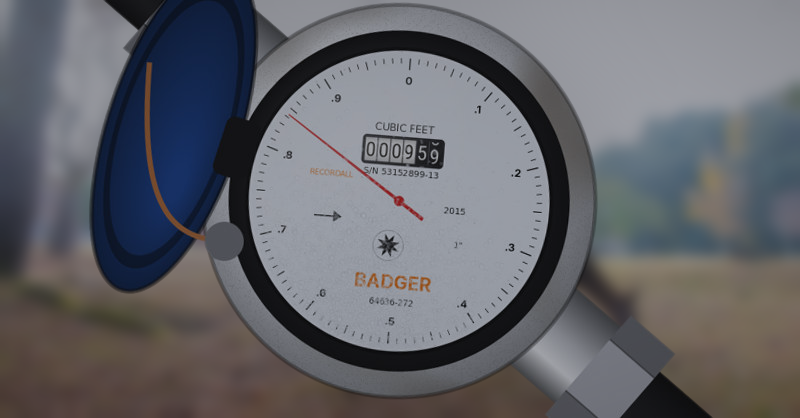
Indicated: 958.84,ft³
